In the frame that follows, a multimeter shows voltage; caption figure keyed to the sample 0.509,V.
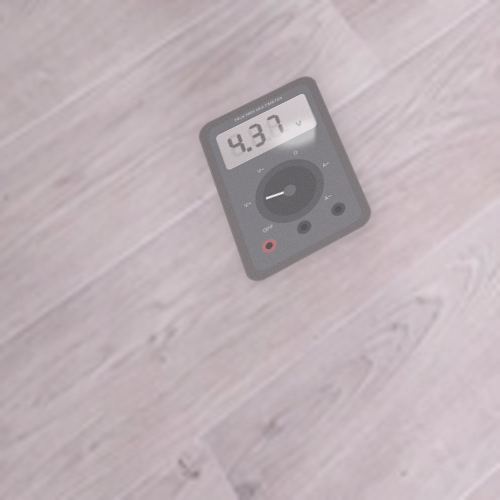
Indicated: 4.37,V
